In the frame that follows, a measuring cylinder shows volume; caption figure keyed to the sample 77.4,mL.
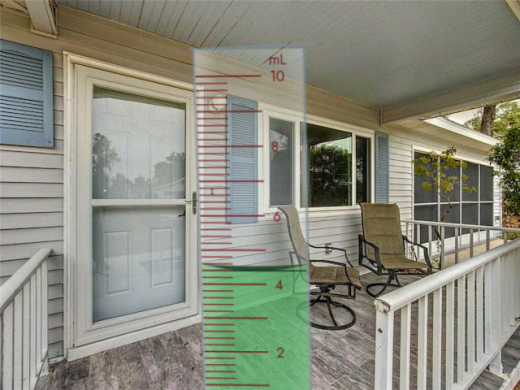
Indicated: 4.4,mL
